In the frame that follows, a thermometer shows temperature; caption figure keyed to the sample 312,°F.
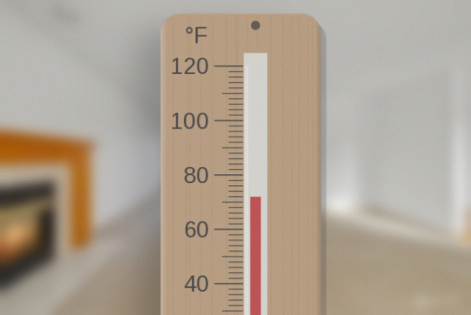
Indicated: 72,°F
